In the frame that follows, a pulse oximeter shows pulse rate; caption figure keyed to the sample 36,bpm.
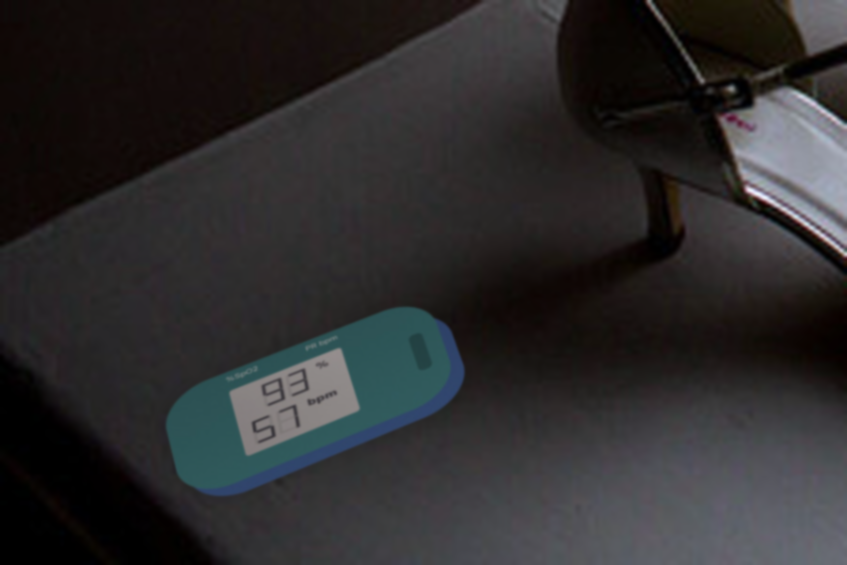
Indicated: 57,bpm
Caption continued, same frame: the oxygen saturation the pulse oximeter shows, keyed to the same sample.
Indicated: 93,%
